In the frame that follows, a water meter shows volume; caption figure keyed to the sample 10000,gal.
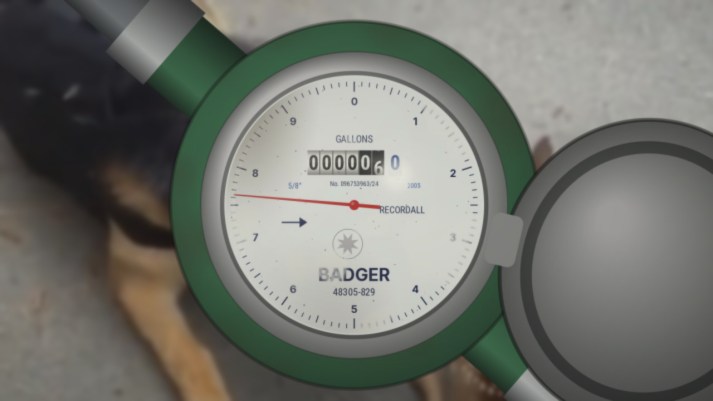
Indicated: 57.6,gal
